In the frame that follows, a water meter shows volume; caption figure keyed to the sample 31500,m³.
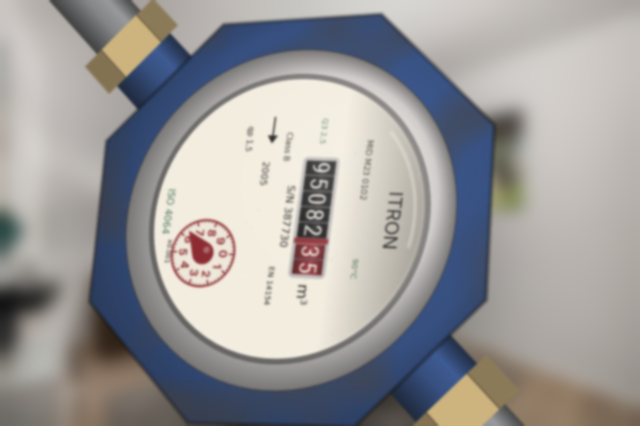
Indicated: 95082.356,m³
